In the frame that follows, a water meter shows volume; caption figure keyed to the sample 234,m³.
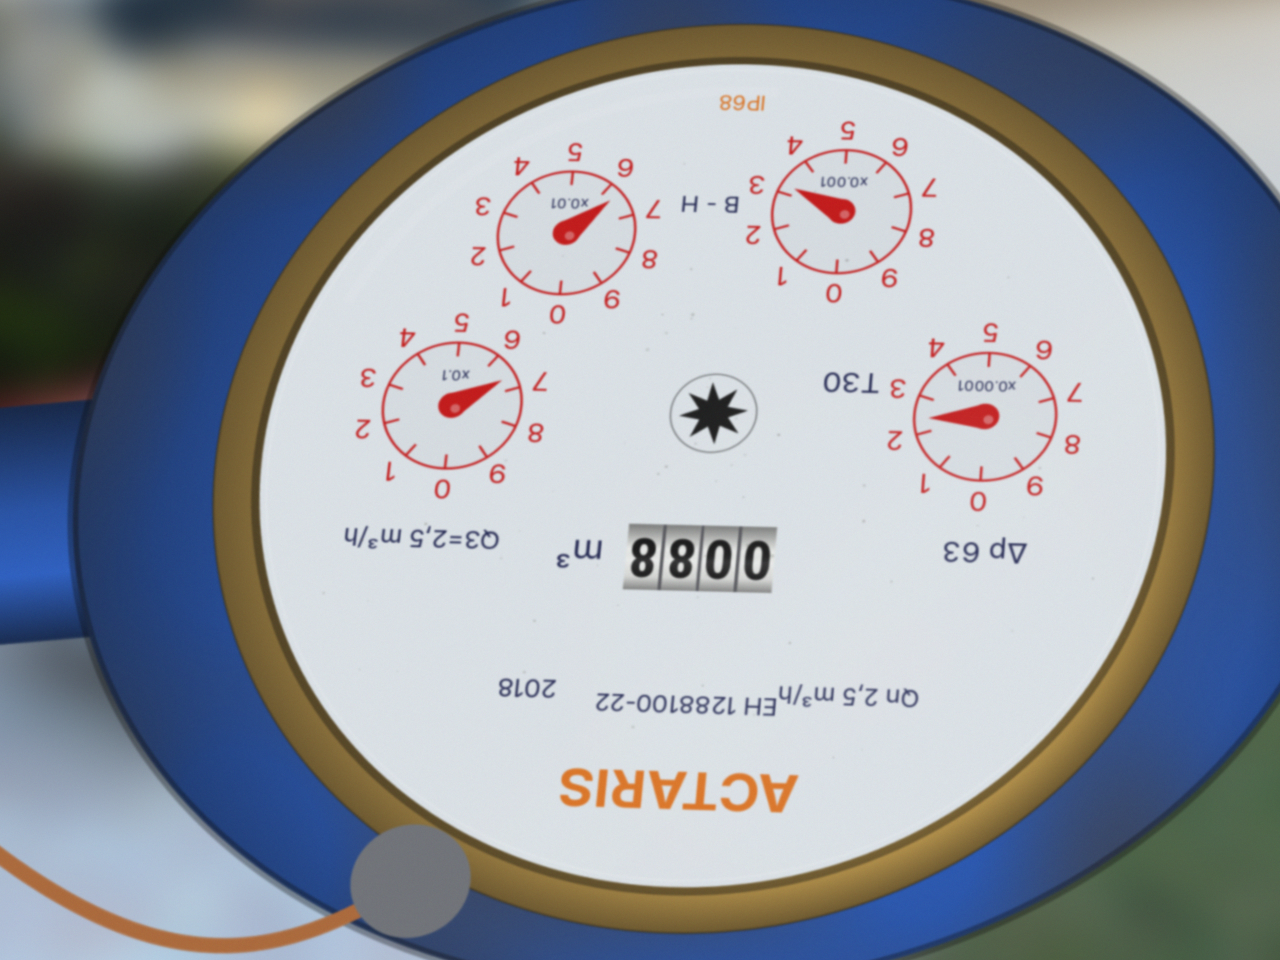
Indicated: 88.6632,m³
